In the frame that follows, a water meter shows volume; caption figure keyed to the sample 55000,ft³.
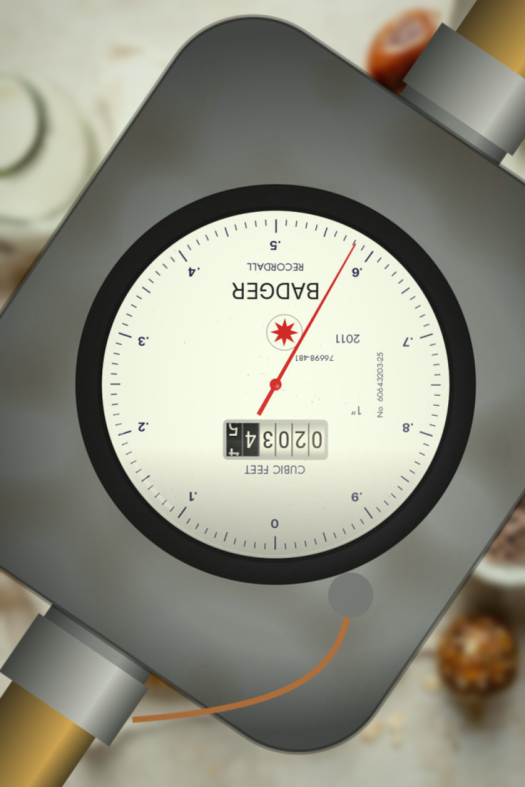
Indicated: 20344.58,ft³
